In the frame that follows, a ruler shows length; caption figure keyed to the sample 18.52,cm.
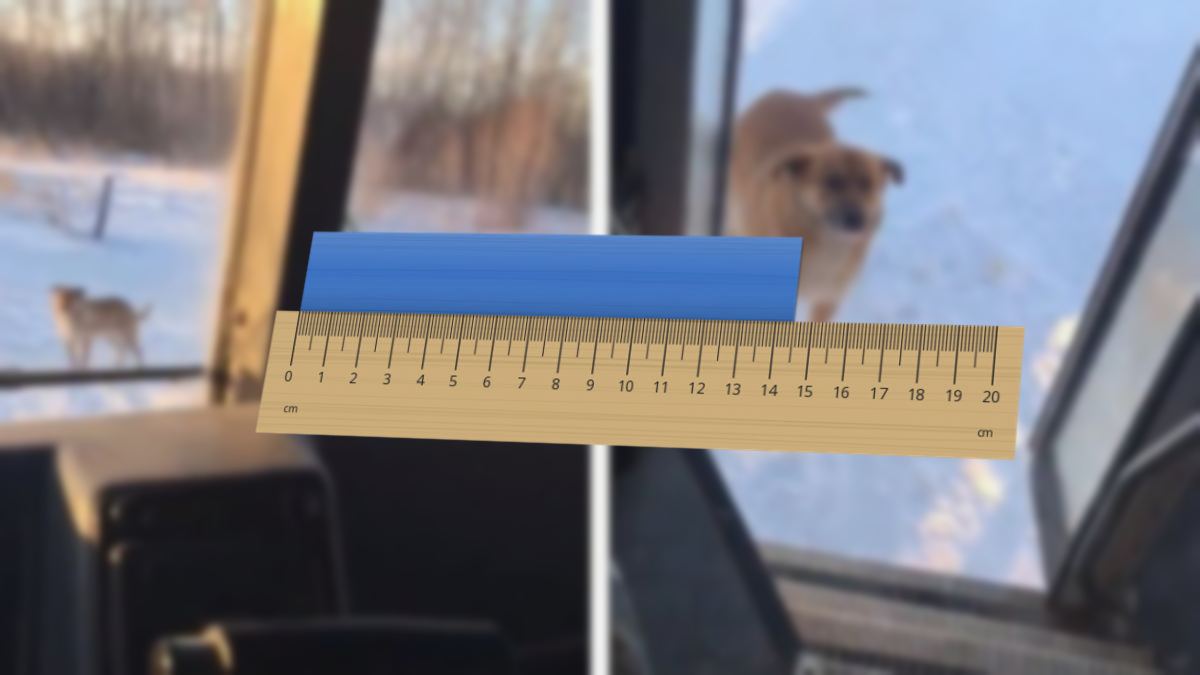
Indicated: 14.5,cm
